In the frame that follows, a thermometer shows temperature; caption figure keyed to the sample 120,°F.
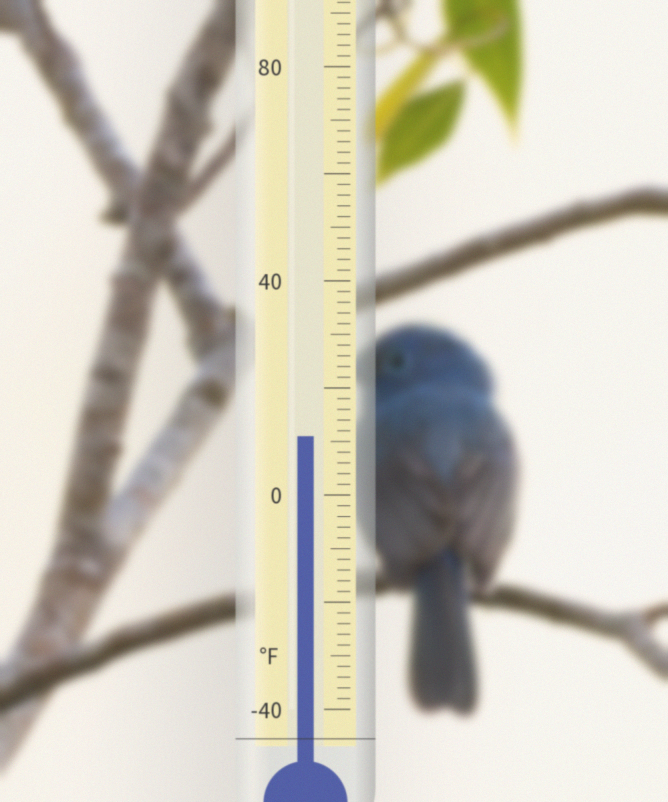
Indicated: 11,°F
